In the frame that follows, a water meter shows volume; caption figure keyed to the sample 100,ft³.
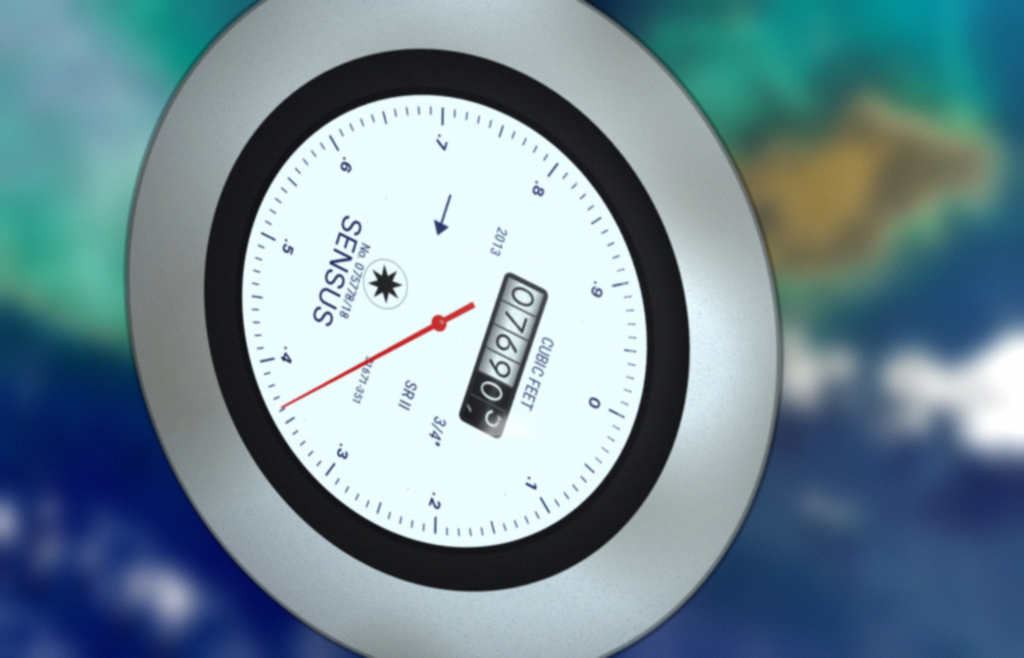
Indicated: 76905.36,ft³
